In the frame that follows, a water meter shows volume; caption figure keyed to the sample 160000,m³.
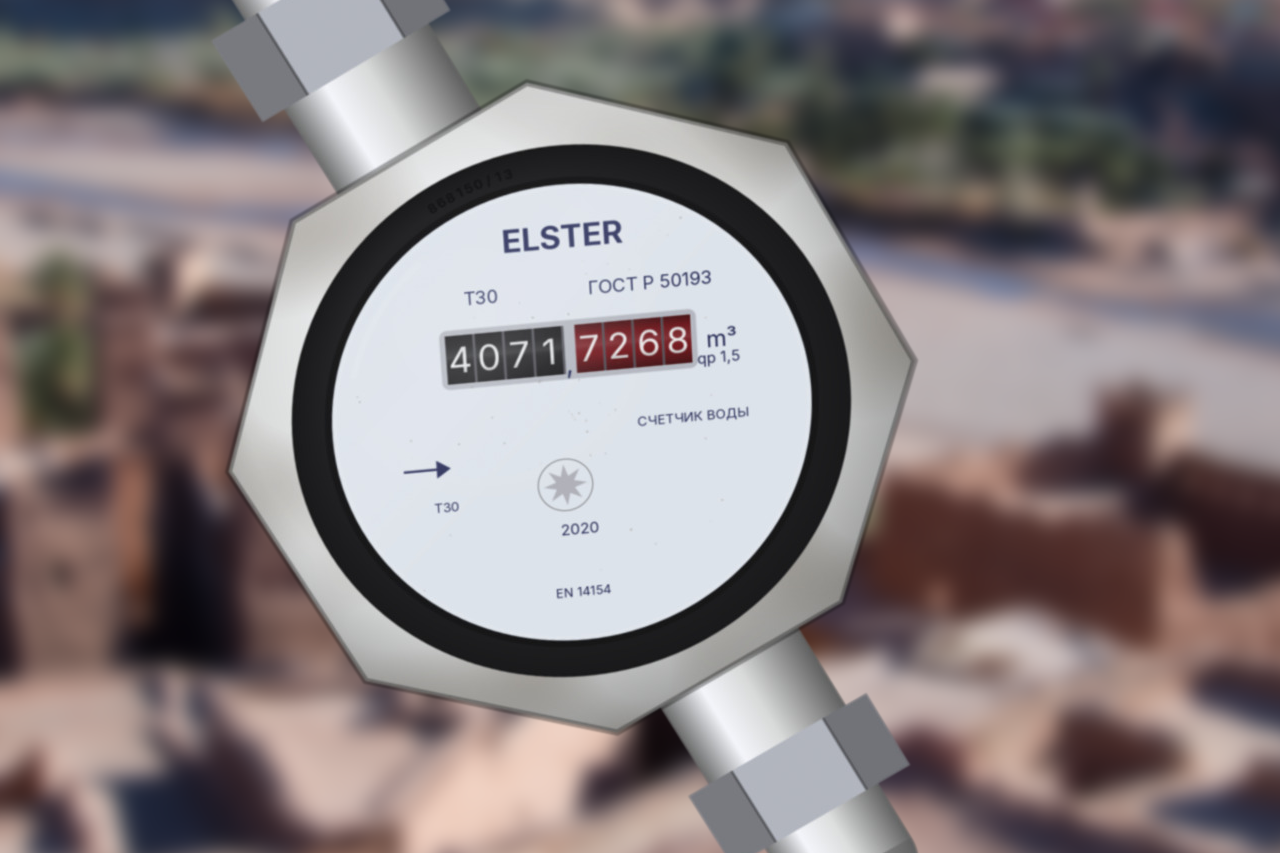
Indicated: 4071.7268,m³
